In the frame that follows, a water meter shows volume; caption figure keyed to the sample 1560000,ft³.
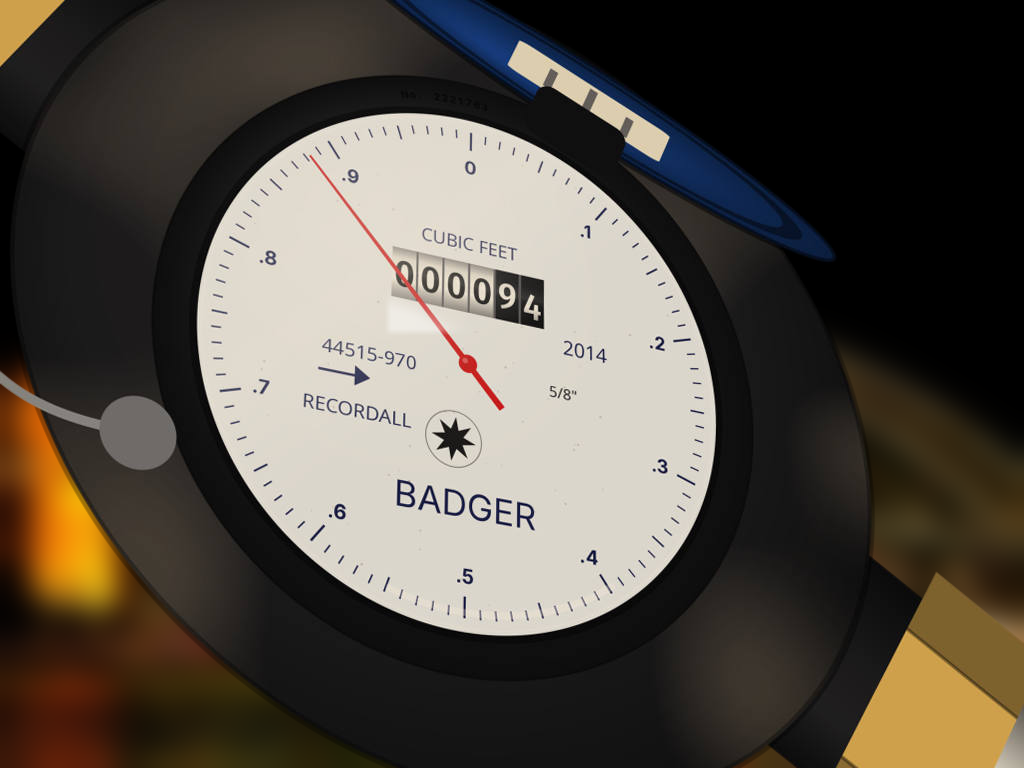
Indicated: 93.88,ft³
